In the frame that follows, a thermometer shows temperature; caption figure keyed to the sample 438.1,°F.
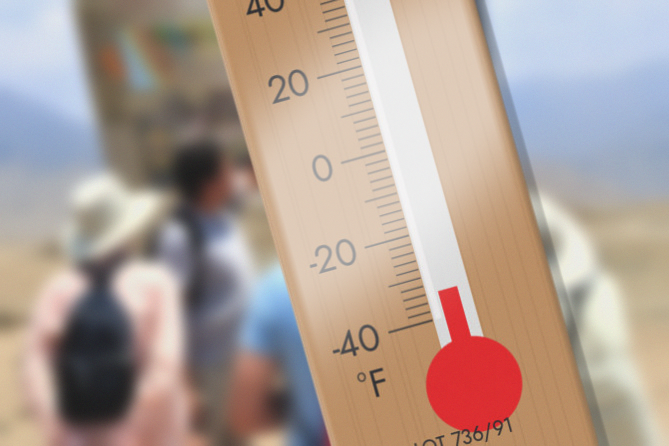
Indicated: -34,°F
